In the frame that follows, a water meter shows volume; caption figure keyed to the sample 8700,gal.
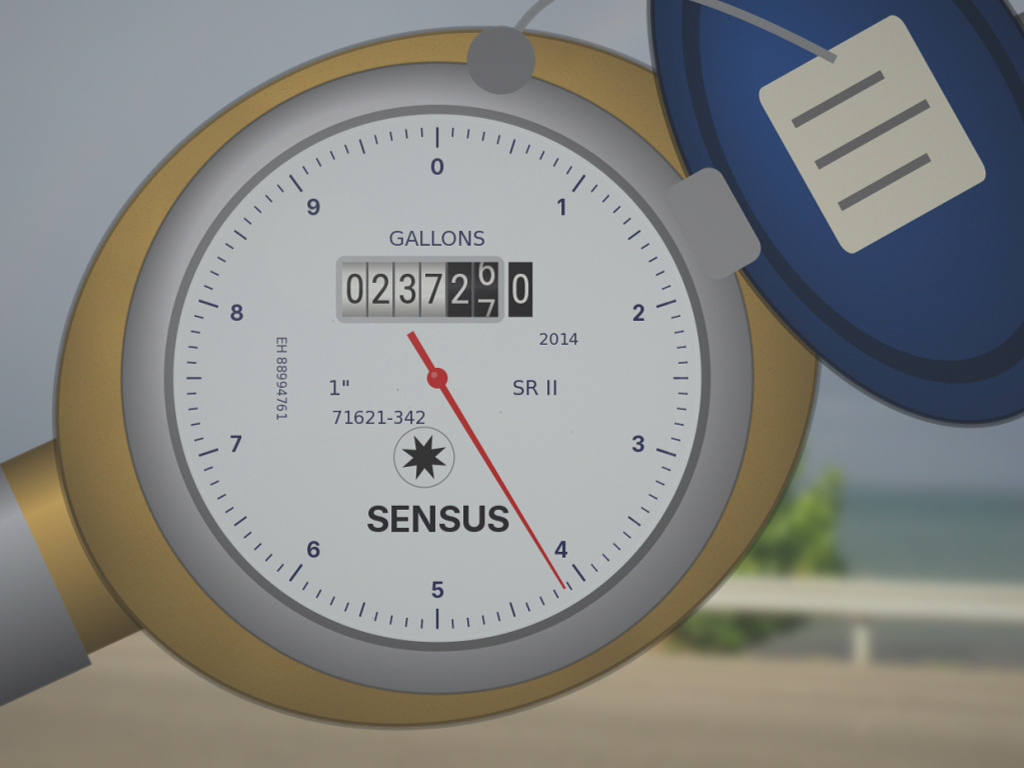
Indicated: 237264.1,gal
